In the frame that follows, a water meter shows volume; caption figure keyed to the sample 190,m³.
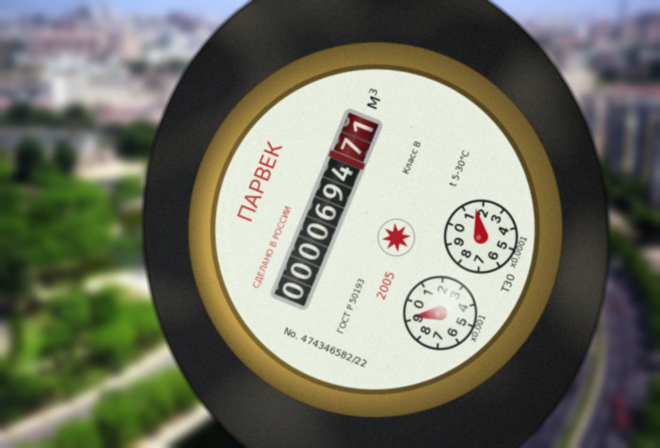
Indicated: 694.7091,m³
